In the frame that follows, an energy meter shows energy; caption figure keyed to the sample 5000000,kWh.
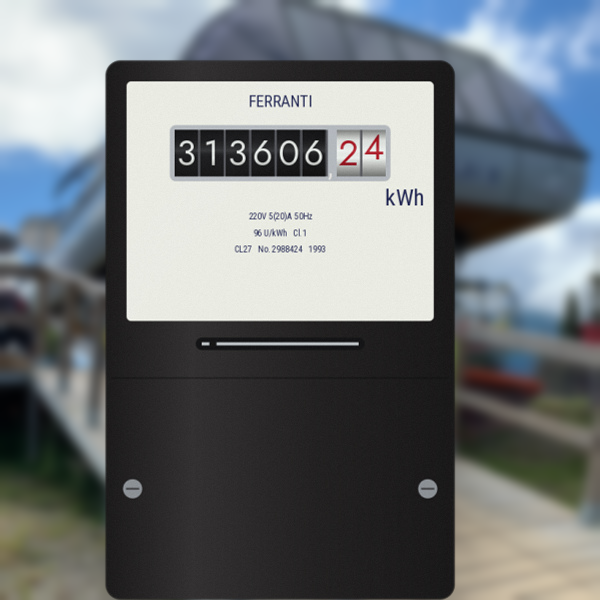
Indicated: 313606.24,kWh
